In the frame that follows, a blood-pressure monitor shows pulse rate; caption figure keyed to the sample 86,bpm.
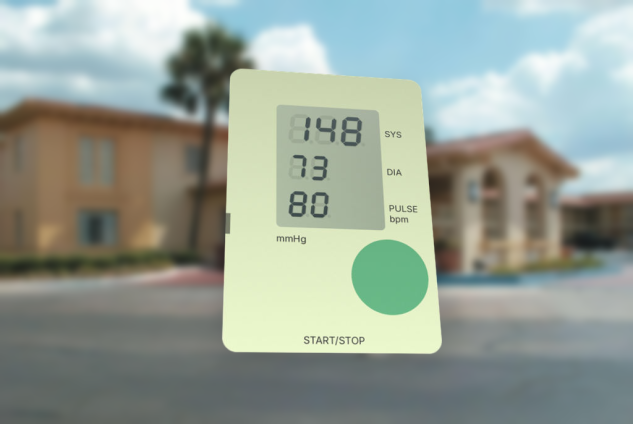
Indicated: 80,bpm
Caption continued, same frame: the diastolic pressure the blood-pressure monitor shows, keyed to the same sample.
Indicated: 73,mmHg
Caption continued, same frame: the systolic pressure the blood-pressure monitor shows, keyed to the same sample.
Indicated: 148,mmHg
